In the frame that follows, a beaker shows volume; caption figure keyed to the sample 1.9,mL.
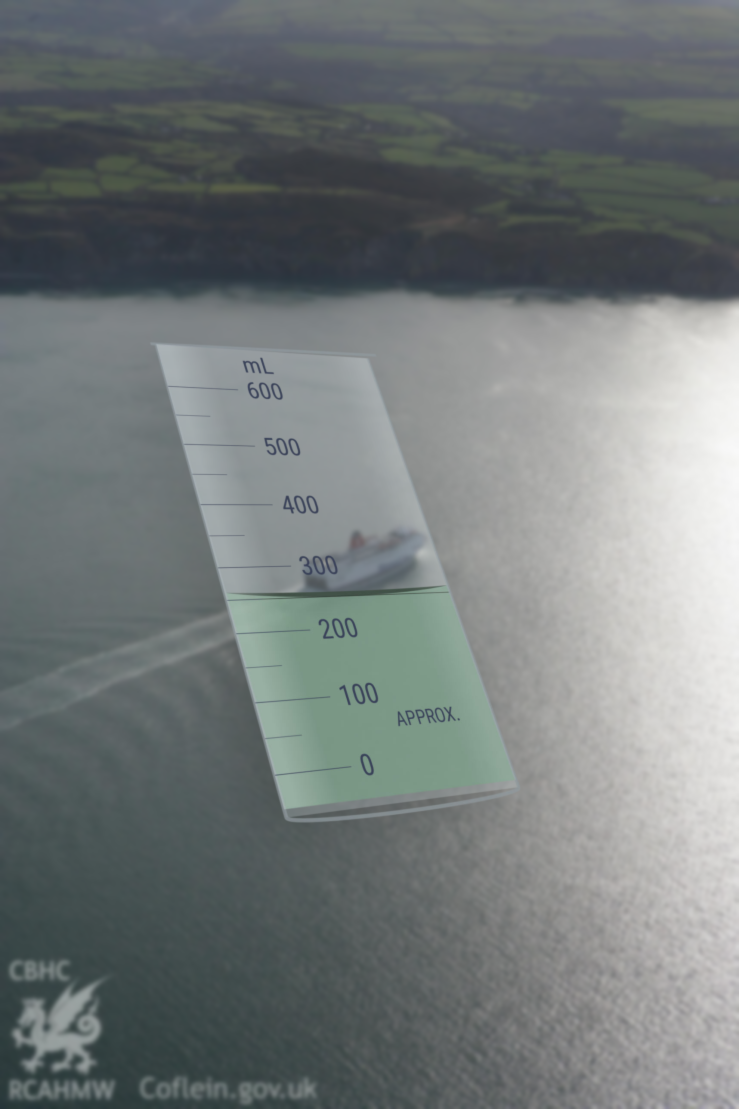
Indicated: 250,mL
